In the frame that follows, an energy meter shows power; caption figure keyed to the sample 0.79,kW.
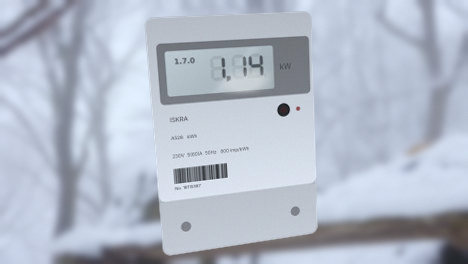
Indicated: 1.14,kW
